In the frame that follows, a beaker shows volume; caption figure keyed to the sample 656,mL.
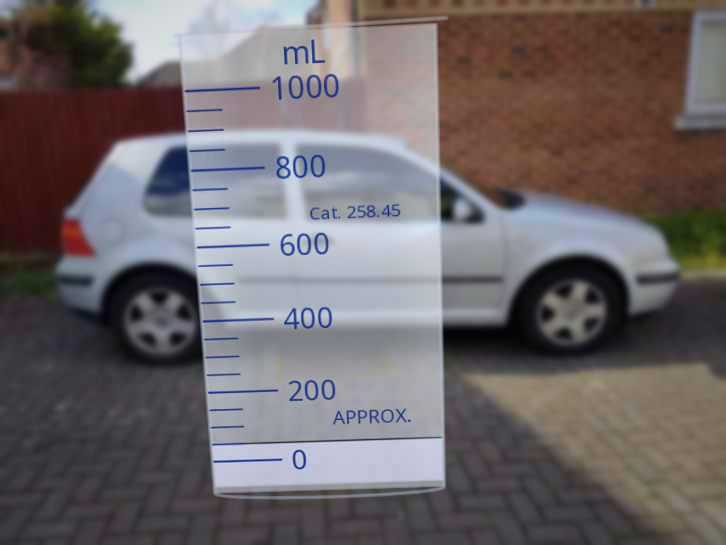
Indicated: 50,mL
